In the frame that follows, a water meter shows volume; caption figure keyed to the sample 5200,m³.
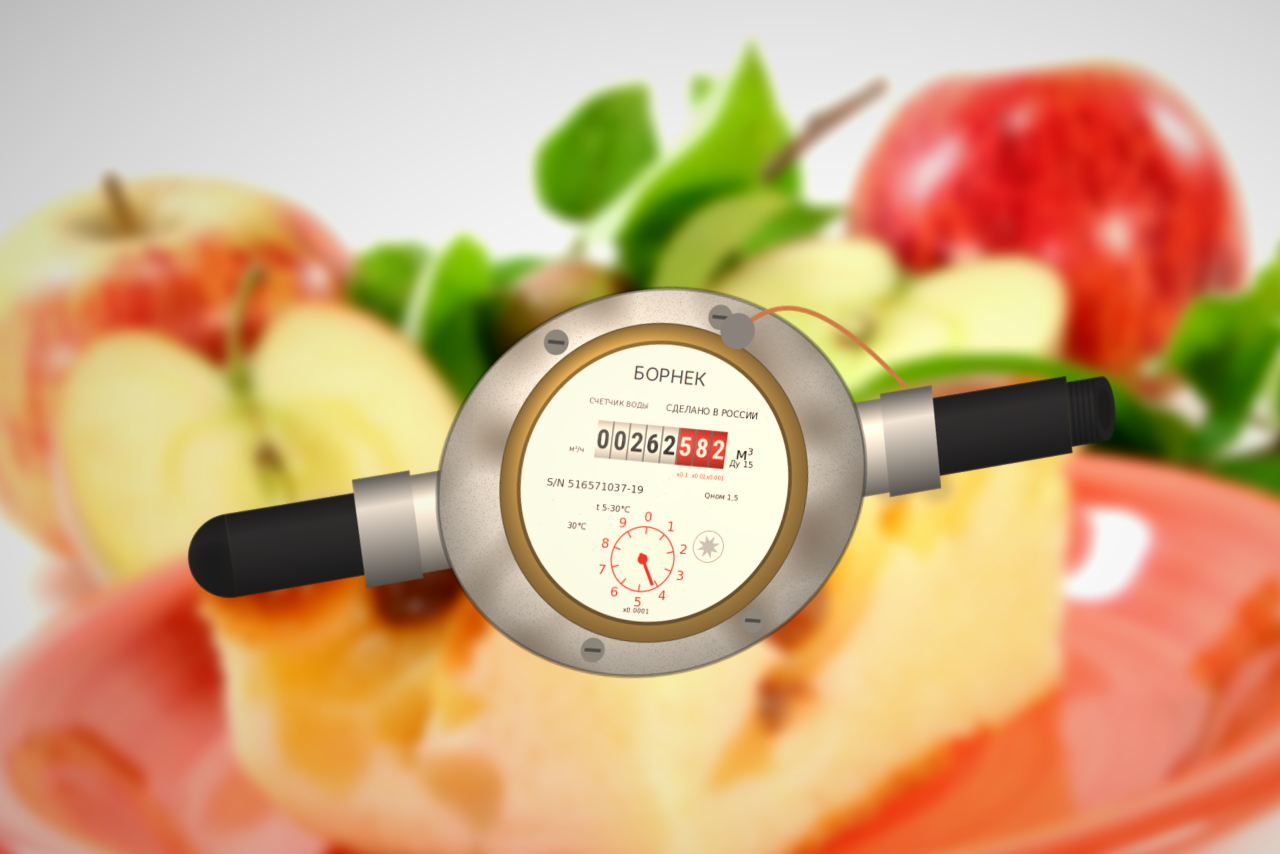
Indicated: 262.5824,m³
